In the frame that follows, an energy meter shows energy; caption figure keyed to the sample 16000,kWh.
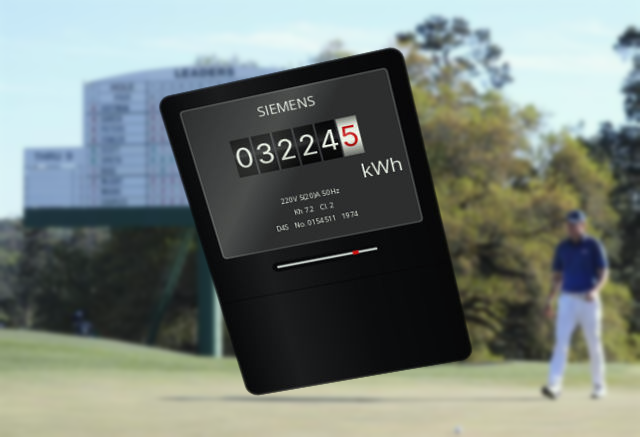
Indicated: 3224.5,kWh
